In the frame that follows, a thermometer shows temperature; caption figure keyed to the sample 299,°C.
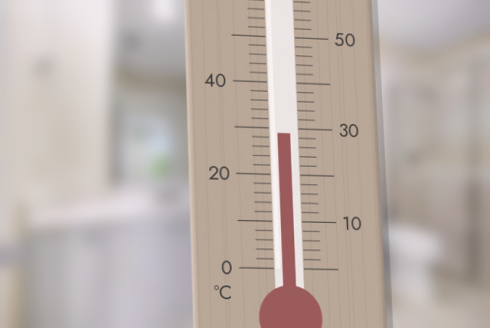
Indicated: 29,°C
